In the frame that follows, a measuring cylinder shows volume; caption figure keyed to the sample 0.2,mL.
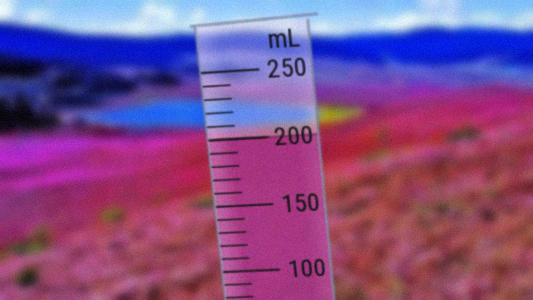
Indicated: 200,mL
